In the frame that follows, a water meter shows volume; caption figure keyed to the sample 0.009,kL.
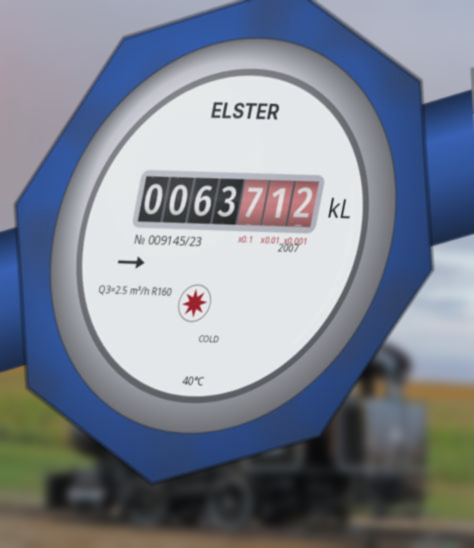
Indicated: 63.712,kL
